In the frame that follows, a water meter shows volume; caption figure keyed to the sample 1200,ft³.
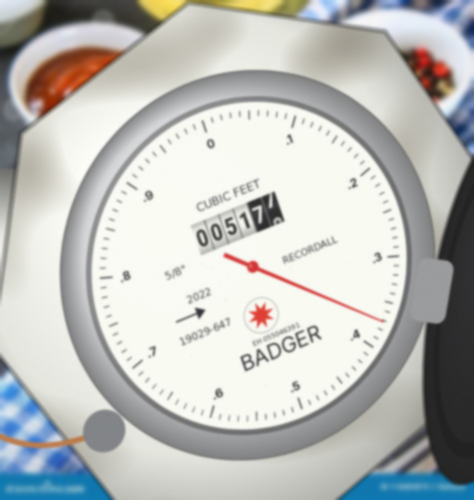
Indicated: 5177.37,ft³
